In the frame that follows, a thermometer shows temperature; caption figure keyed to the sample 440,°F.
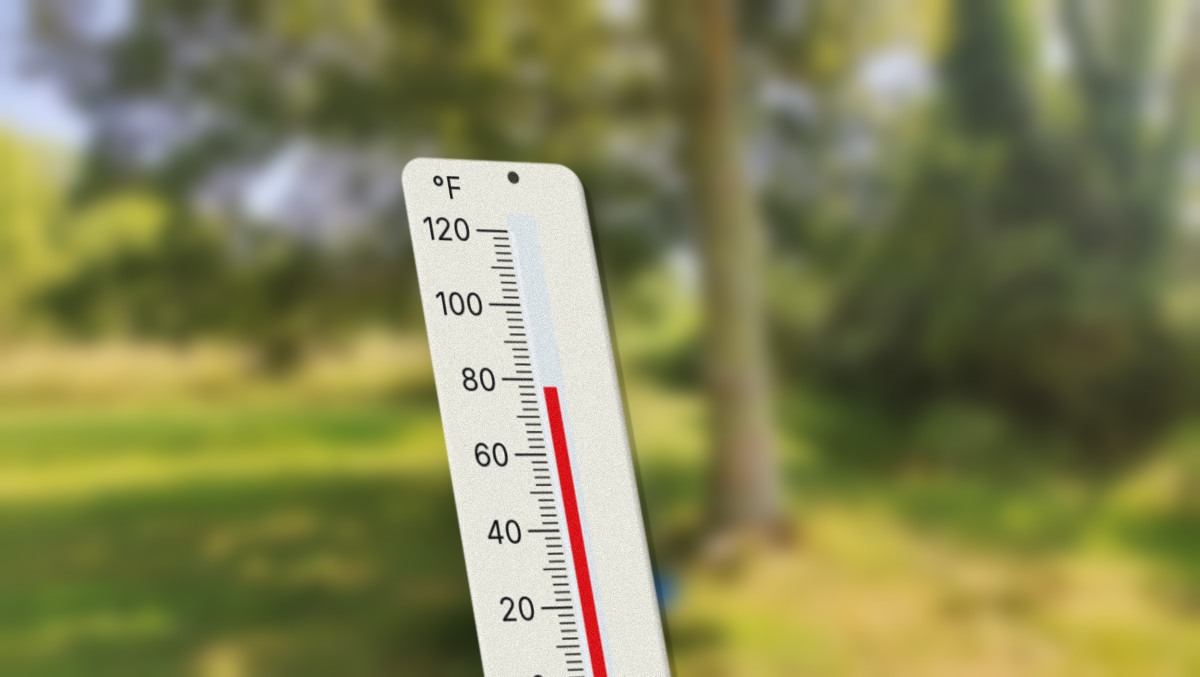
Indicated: 78,°F
